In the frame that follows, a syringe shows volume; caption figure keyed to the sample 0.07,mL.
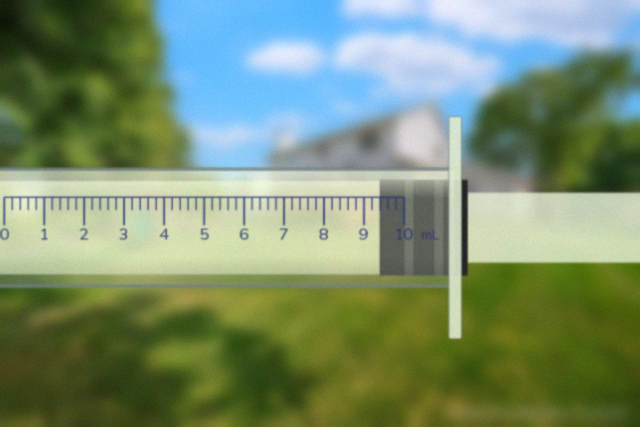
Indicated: 9.4,mL
